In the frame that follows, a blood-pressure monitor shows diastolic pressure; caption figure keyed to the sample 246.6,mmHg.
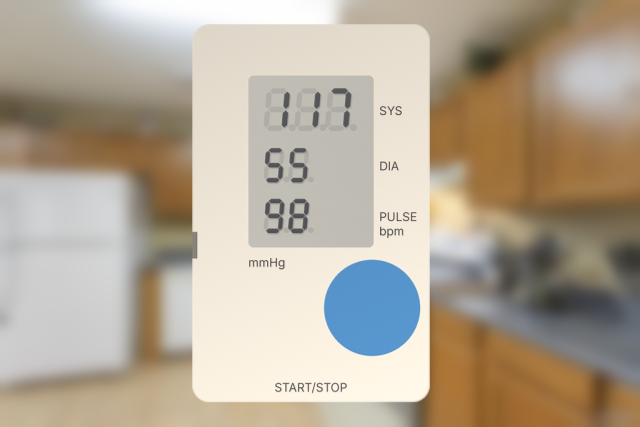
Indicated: 55,mmHg
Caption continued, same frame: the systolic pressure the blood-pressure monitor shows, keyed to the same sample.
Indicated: 117,mmHg
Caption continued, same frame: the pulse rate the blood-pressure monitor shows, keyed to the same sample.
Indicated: 98,bpm
